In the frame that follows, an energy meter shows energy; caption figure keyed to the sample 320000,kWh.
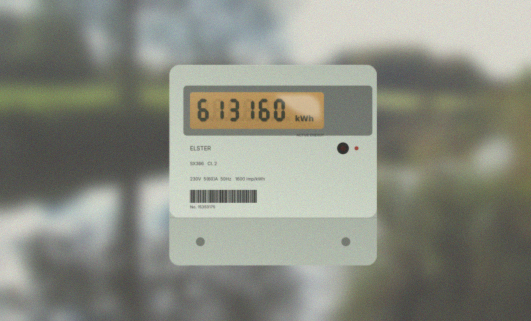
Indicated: 613160,kWh
